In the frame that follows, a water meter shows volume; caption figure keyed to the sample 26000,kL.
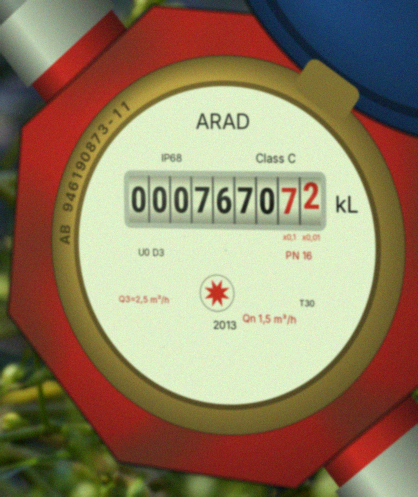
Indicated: 7670.72,kL
